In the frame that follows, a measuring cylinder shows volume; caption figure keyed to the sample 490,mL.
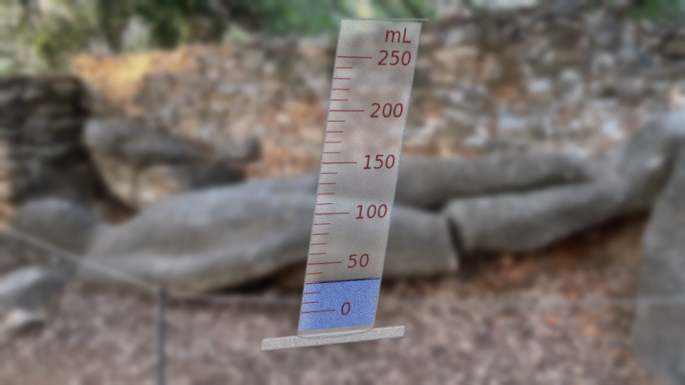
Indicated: 30,mL
